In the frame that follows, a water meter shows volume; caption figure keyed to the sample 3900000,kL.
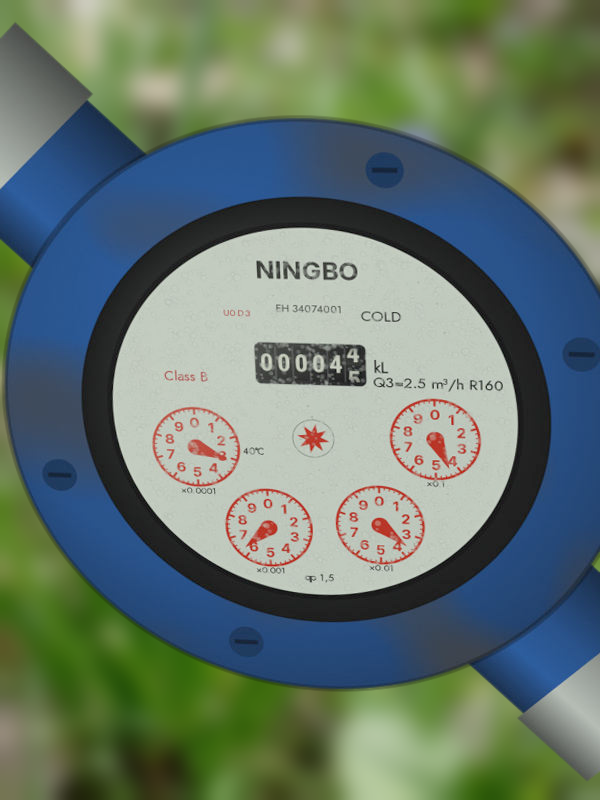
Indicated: 44.4363,kL
